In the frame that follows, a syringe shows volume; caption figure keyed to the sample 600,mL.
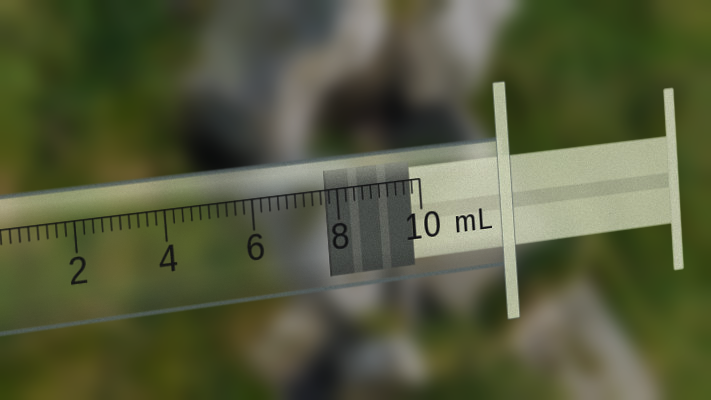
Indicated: 7.7,mL
